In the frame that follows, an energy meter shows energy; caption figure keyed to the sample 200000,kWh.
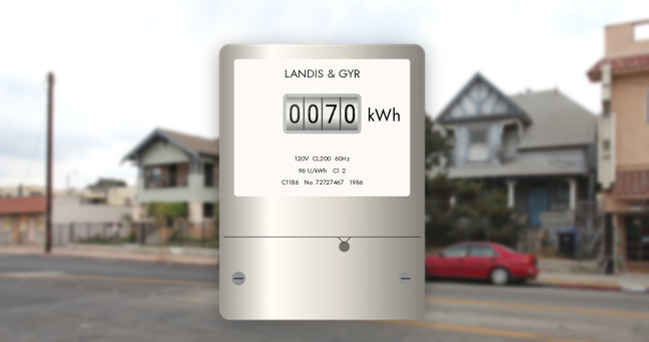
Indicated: 70,kWh
